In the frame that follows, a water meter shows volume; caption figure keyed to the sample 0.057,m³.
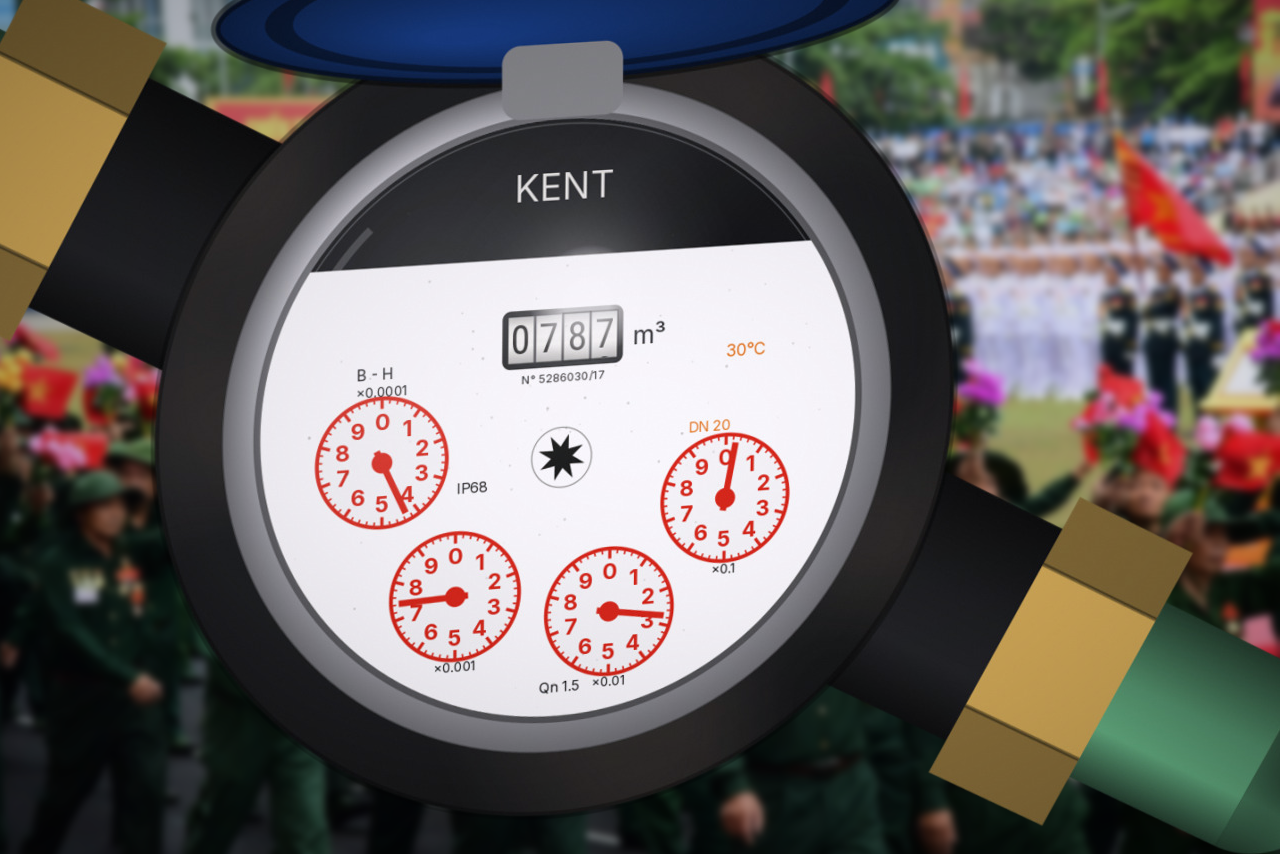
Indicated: 787.0274,m³
